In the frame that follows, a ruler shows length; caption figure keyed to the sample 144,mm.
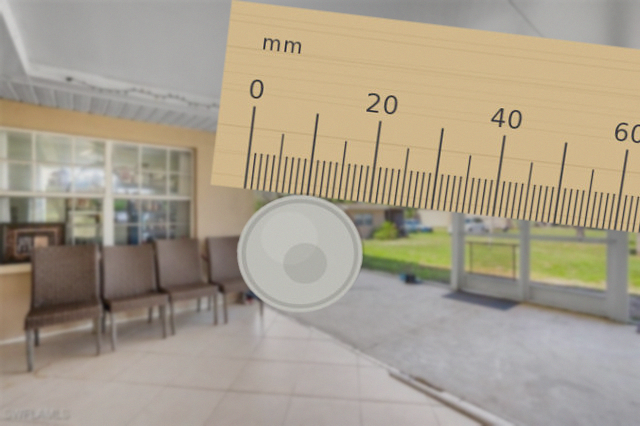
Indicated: 20,mm
